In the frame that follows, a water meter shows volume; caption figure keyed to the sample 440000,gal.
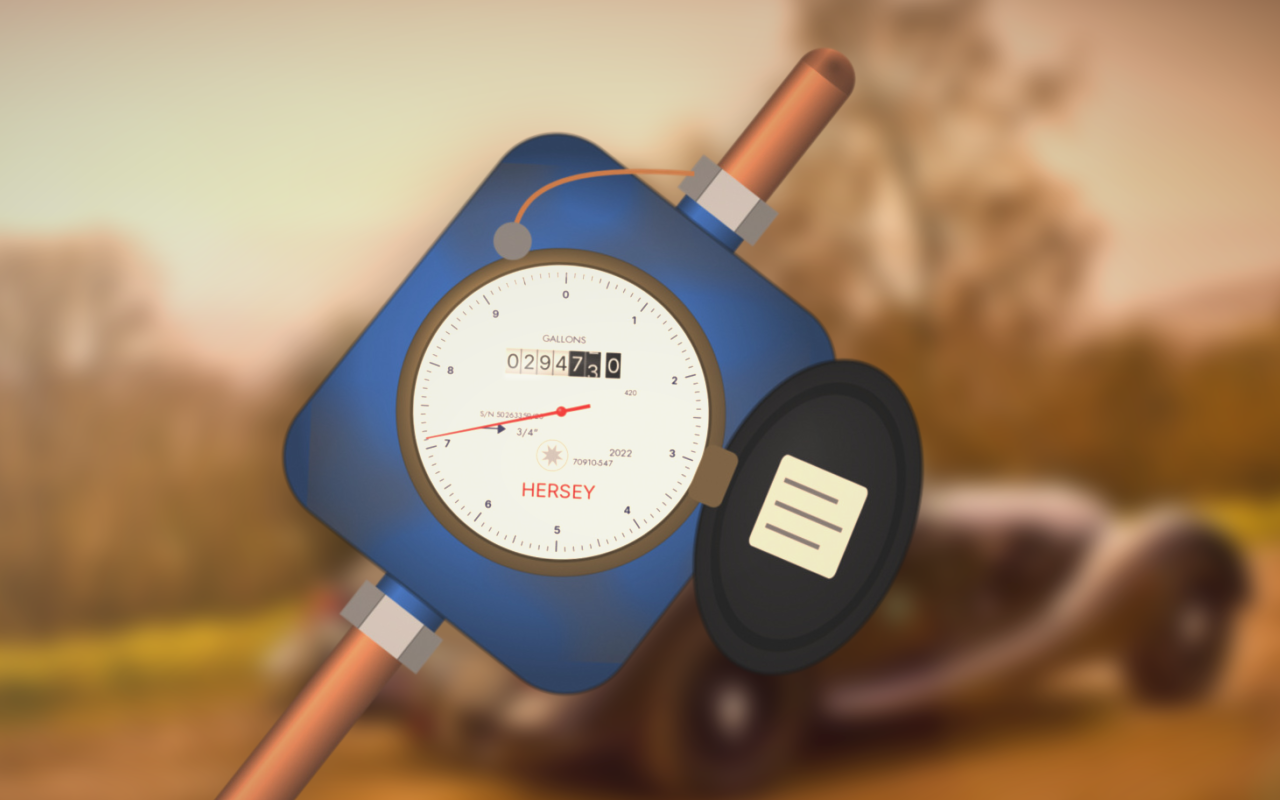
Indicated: 294727.1,gal
